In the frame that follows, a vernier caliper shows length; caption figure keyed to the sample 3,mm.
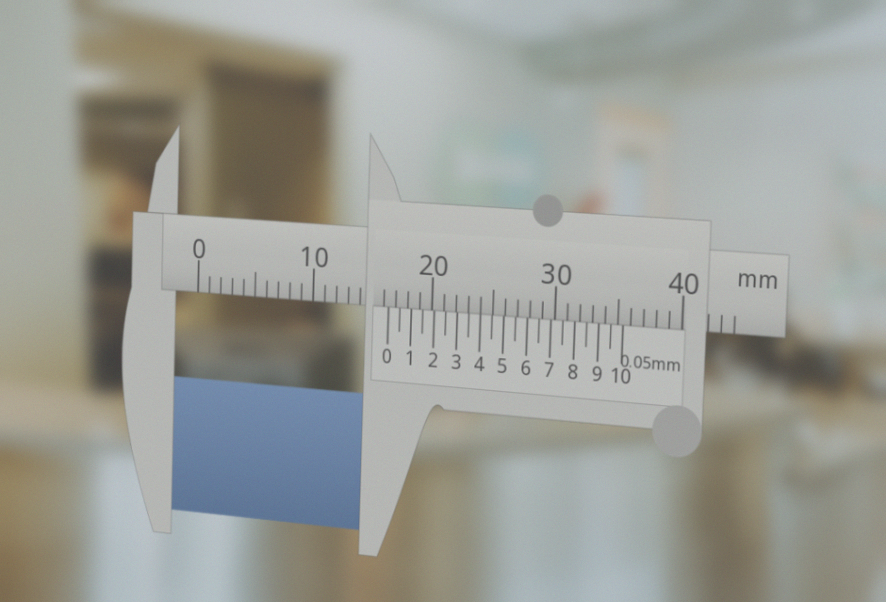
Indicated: 16.4,mm
